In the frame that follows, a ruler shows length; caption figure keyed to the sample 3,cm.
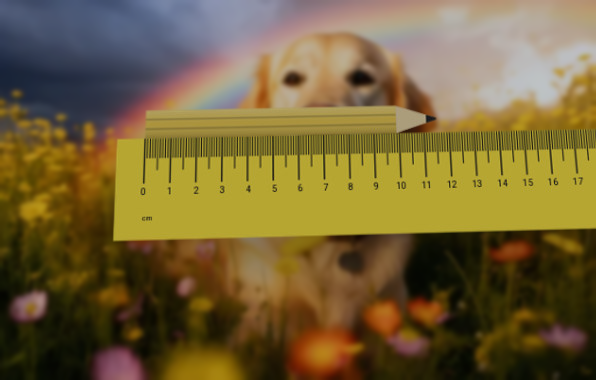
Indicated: 11.5,cm
